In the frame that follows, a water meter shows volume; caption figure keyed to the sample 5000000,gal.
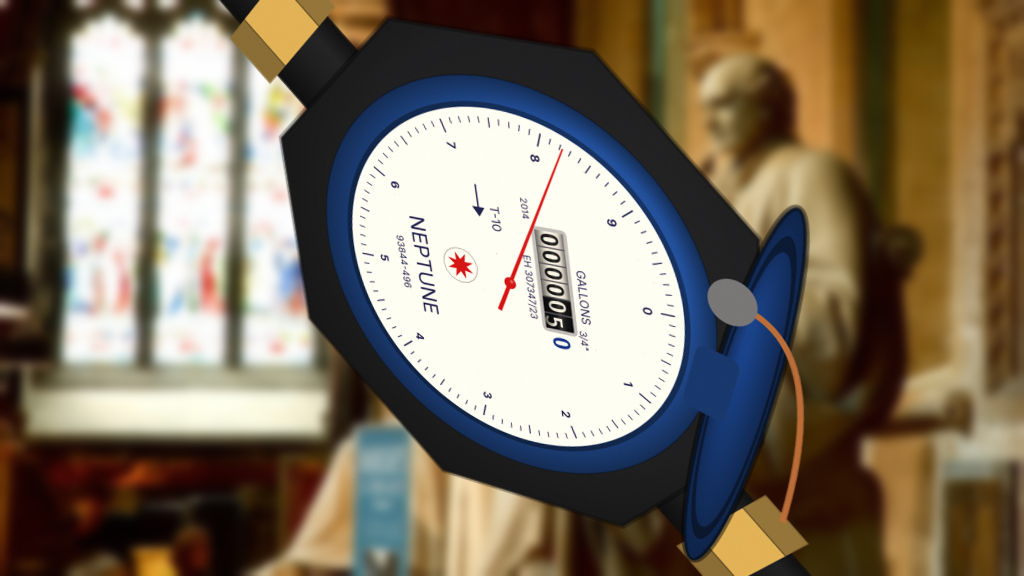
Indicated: 48.2,gal
